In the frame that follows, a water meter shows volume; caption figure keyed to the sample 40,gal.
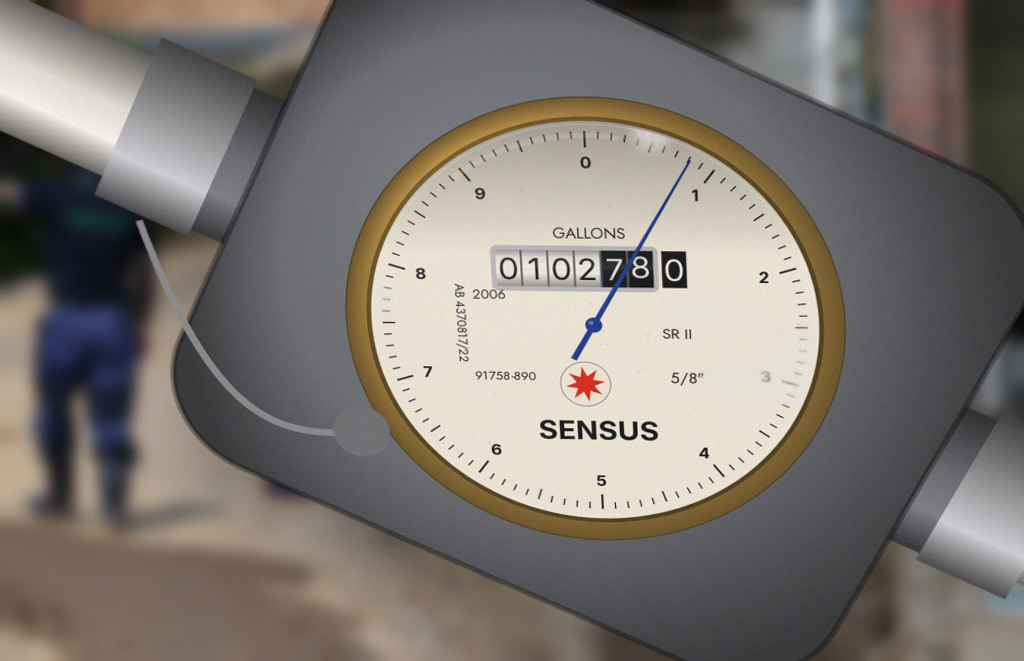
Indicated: 102780.8,gal
